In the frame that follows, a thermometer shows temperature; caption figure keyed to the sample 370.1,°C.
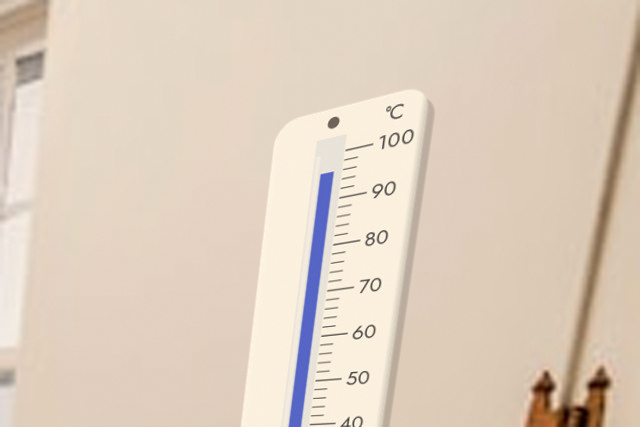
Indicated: 96,°C
